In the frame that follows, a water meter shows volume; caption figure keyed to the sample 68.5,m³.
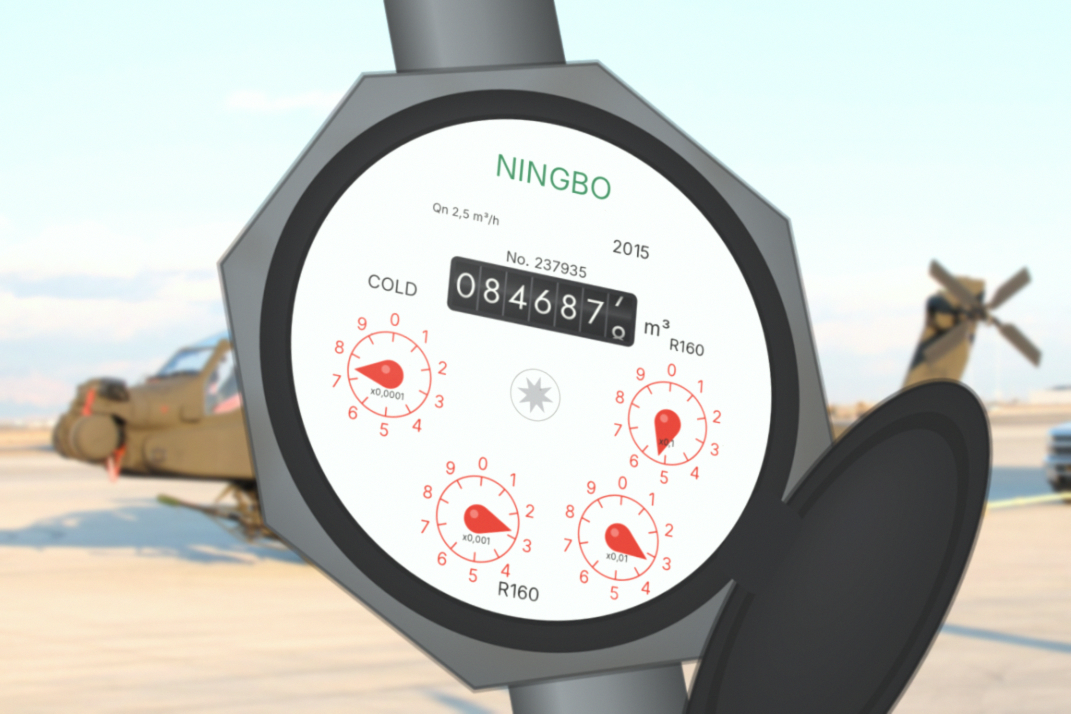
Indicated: 846877.5327,m³
